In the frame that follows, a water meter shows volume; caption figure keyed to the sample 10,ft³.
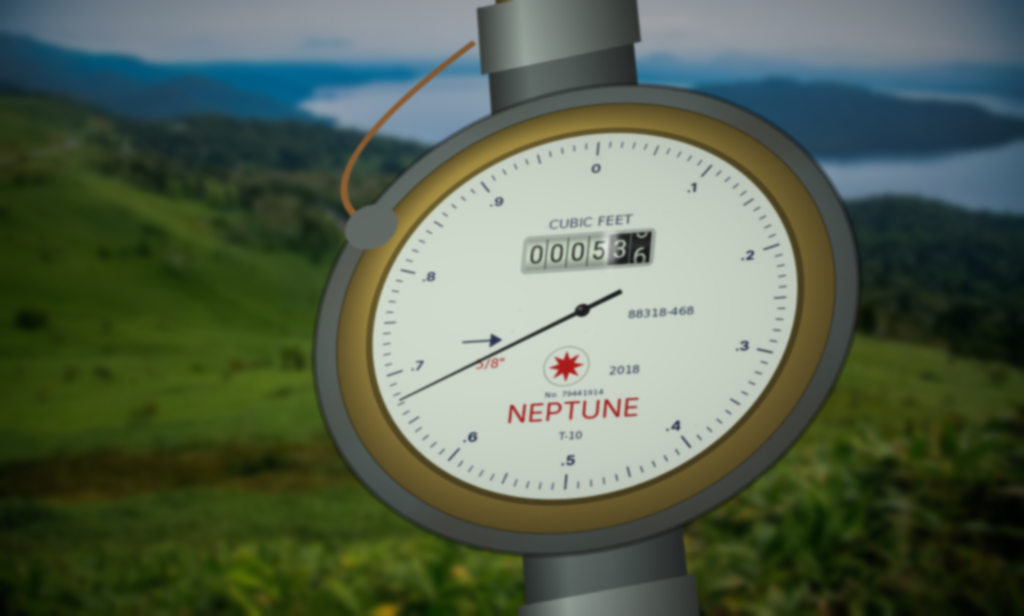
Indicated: 535.67,ft³
